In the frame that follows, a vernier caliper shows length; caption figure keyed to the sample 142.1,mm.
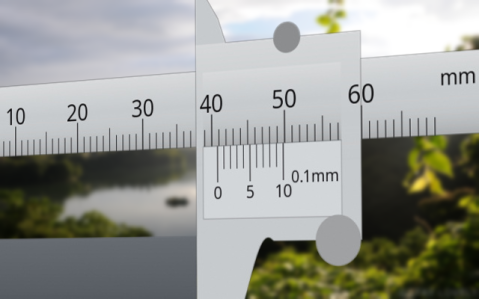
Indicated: 40.8,mm
